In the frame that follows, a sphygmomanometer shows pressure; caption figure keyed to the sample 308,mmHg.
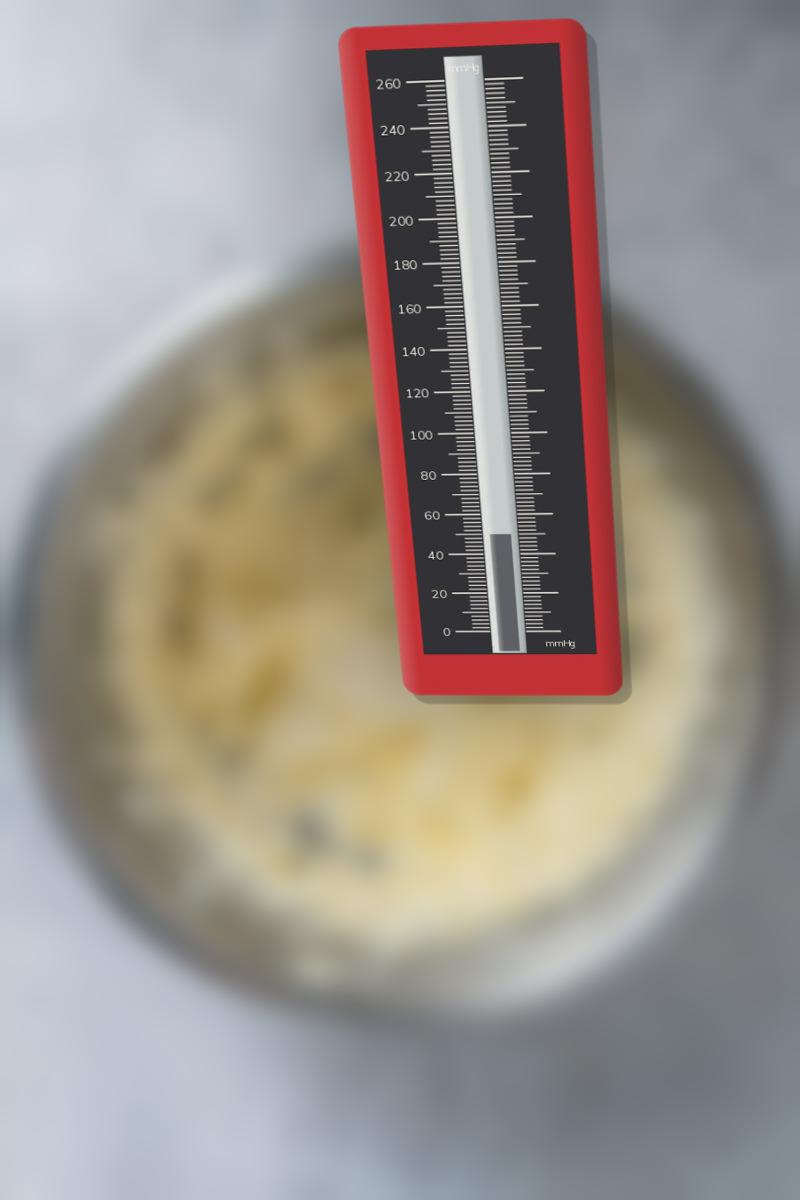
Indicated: 50,mmHg
